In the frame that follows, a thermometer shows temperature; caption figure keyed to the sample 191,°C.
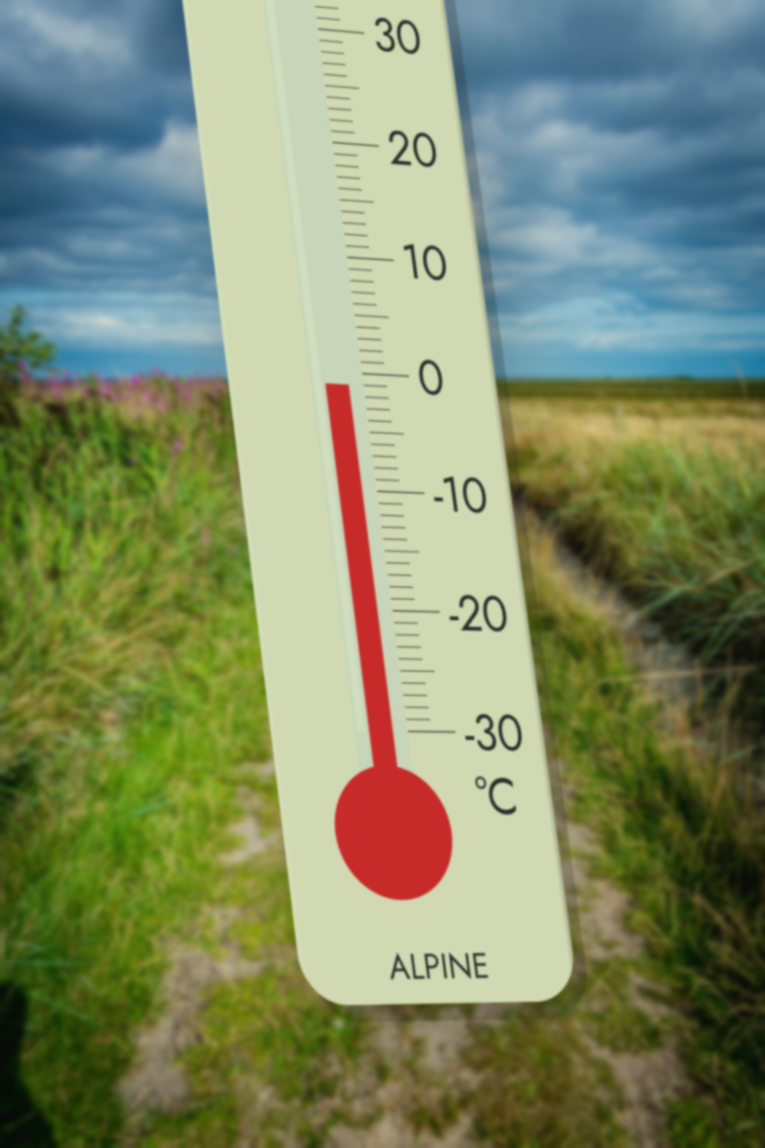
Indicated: -1,°C
